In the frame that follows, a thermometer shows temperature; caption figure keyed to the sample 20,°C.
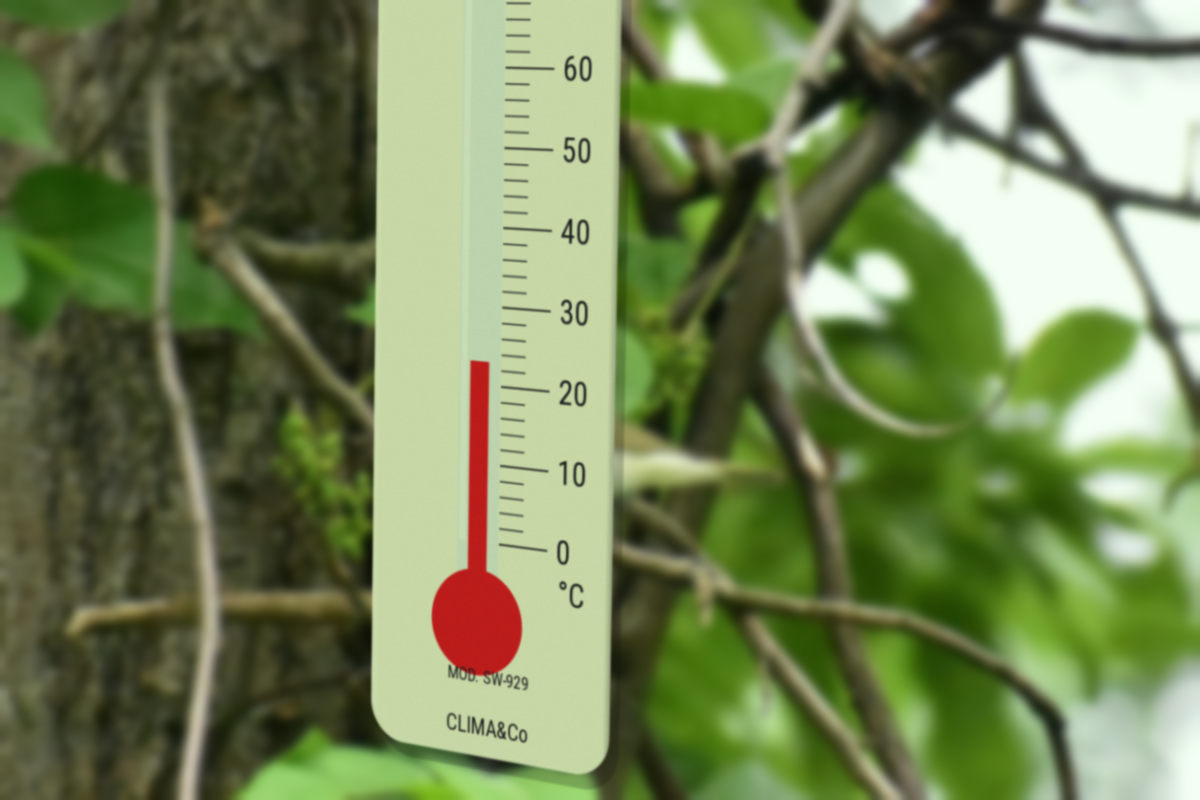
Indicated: 23,°C
